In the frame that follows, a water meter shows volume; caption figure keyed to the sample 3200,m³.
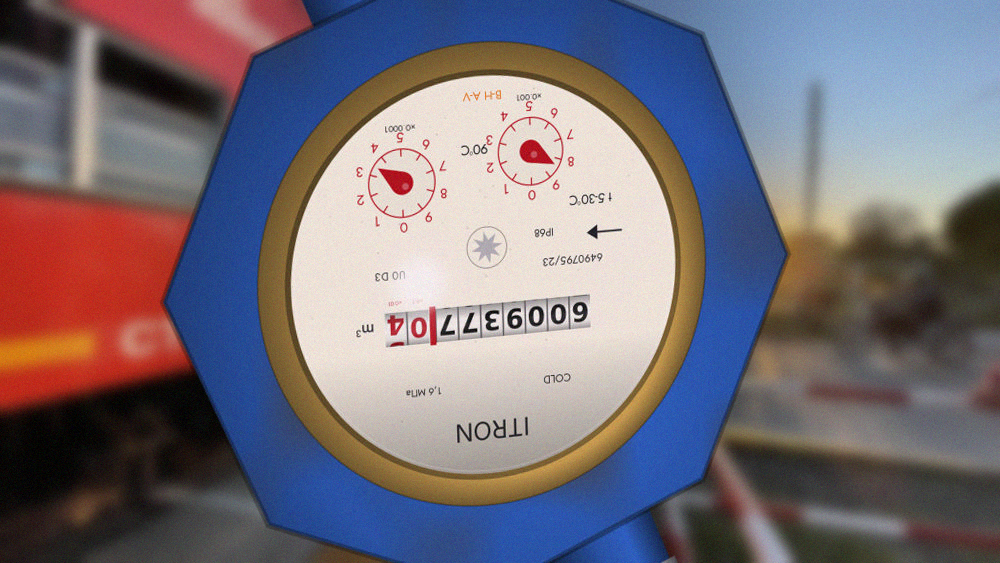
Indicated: 6009377.0383,m³
